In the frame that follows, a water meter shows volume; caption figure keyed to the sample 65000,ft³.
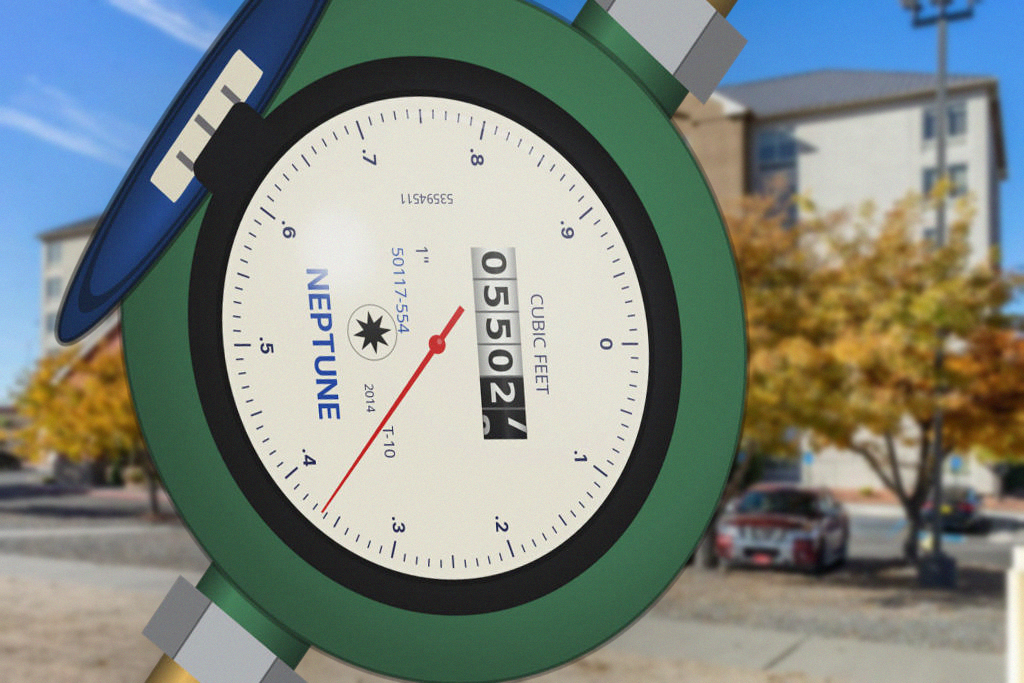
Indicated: 55027.36,ft³
